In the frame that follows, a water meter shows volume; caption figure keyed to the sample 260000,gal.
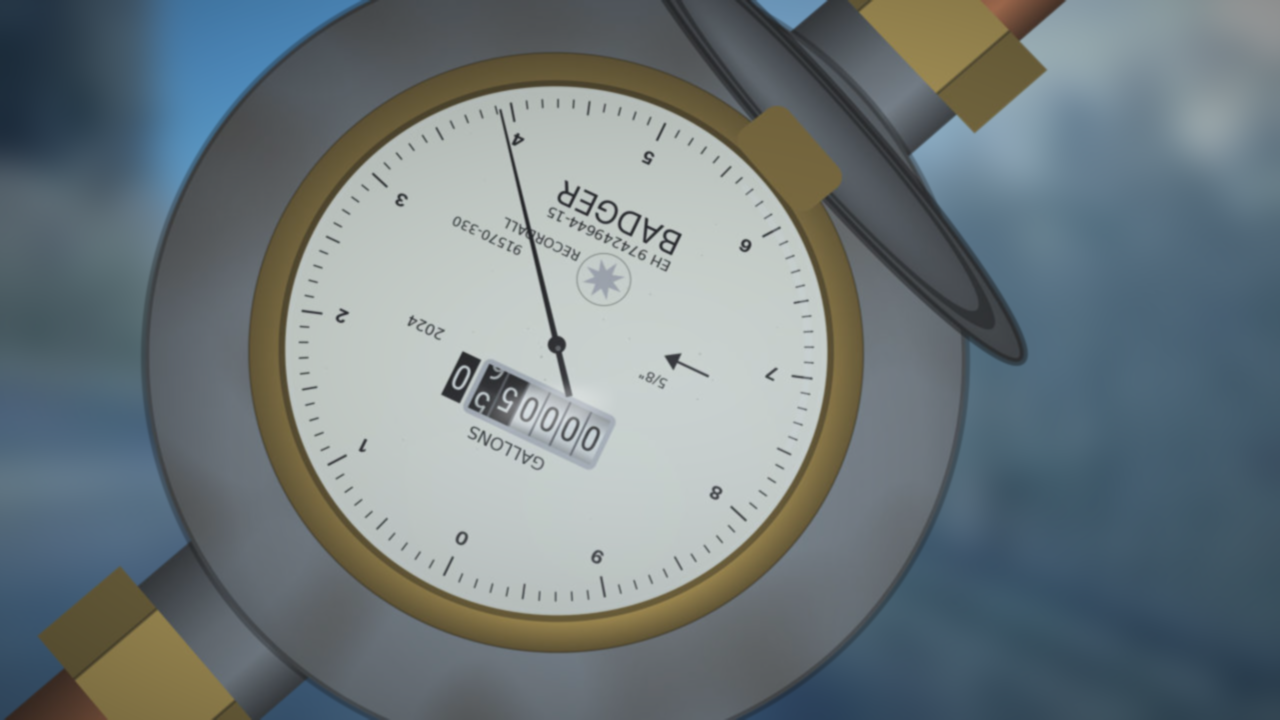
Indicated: 553.9,gal
